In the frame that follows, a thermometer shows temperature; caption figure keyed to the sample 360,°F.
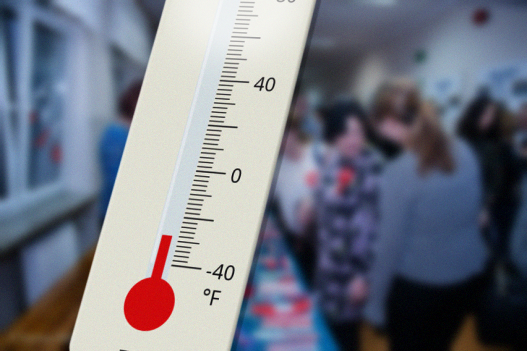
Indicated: -28,°F
